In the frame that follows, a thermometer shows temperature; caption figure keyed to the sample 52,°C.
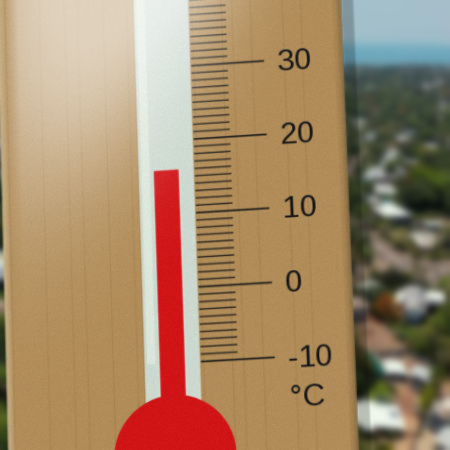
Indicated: 16,°C
